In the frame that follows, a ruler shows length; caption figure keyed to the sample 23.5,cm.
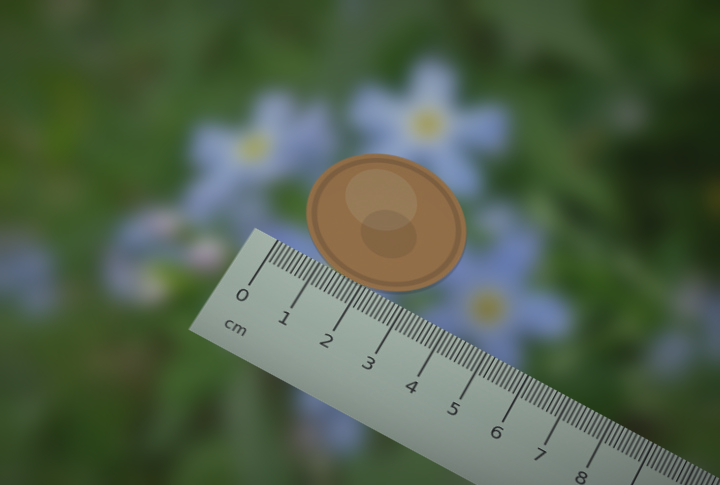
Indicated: 3.5,cm
